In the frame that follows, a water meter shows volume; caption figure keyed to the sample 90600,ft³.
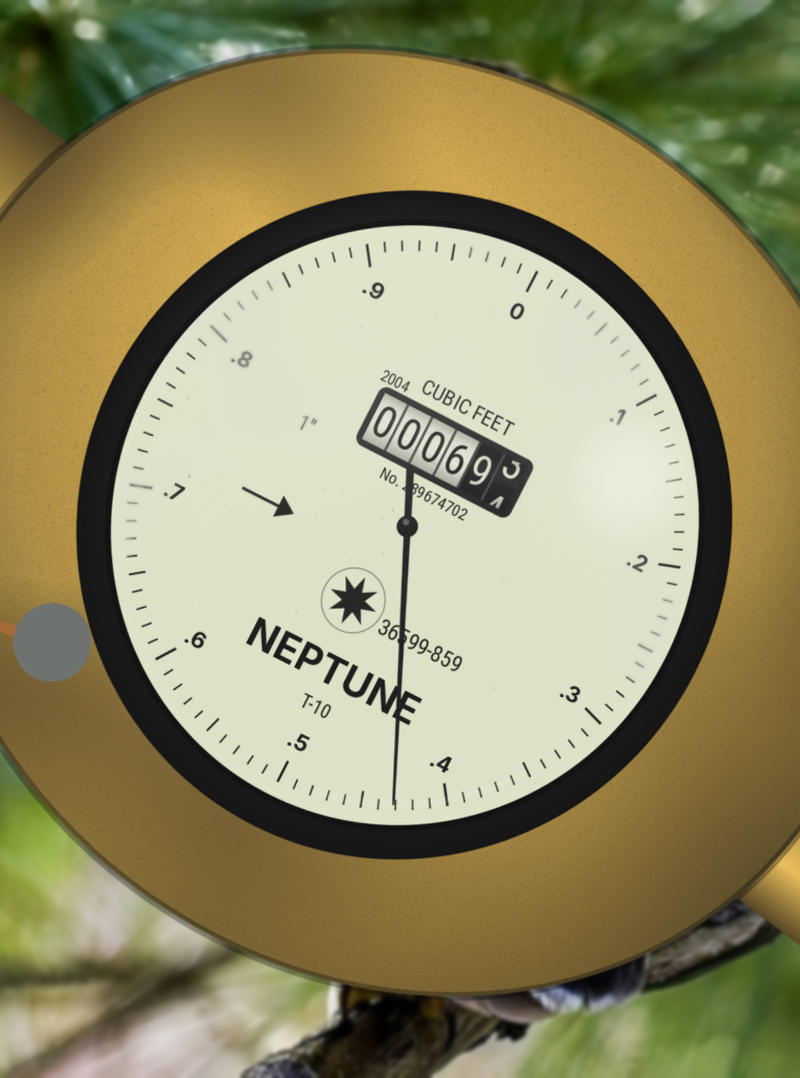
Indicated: 693.43,ft³
